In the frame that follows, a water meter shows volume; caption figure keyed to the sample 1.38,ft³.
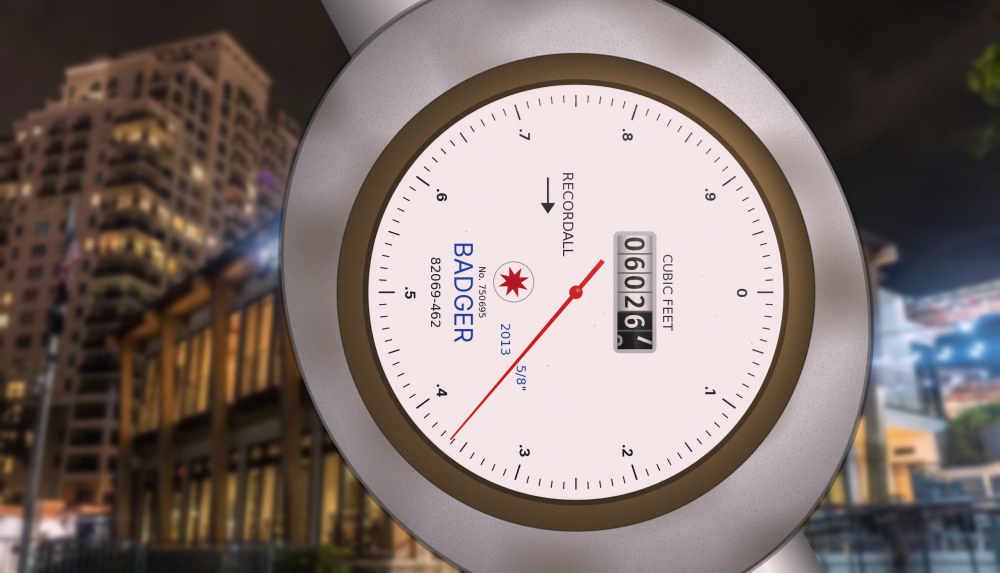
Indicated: 60267.36,ft³
